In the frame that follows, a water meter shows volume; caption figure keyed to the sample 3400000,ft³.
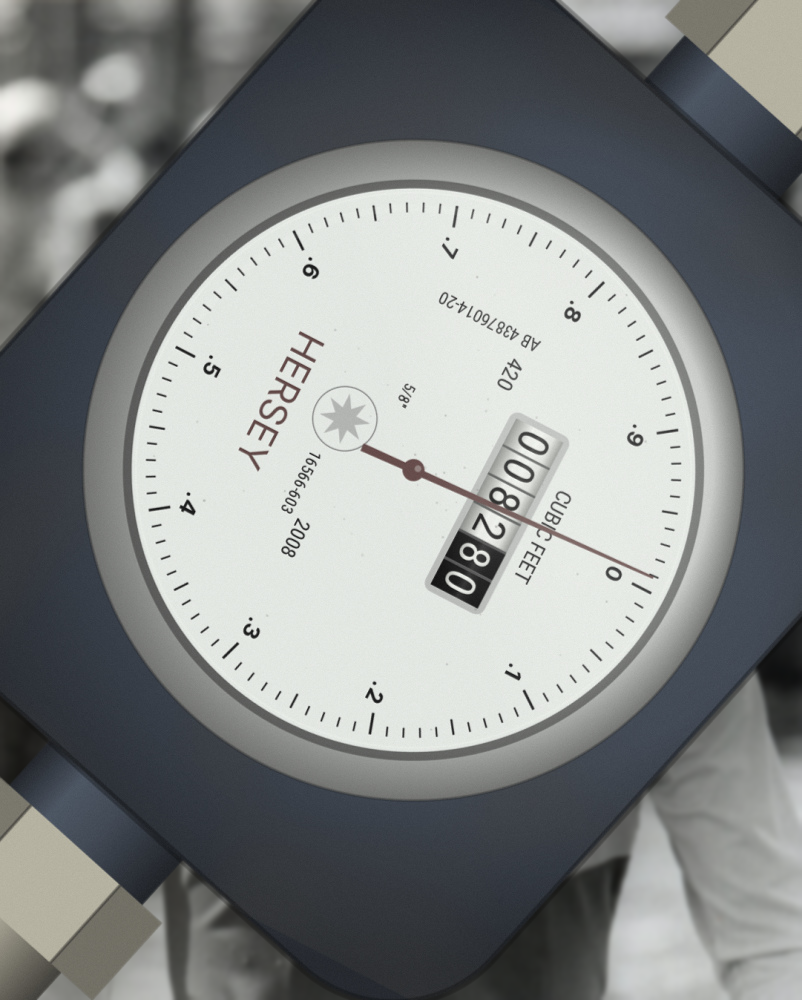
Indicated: 8279.99,ft³
